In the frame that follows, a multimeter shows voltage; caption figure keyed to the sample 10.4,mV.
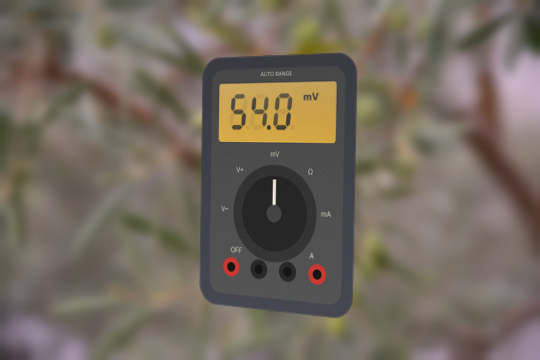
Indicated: 54.0,mV
